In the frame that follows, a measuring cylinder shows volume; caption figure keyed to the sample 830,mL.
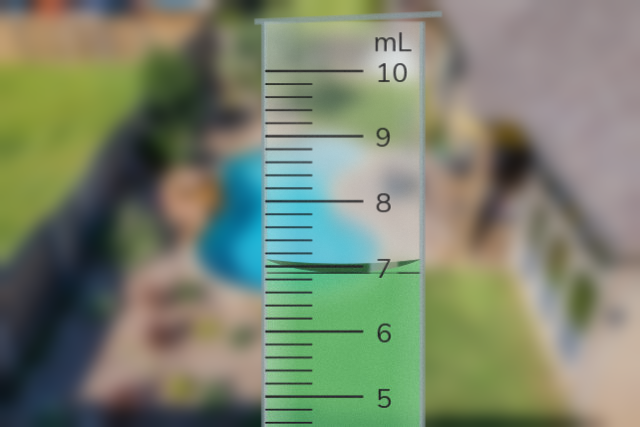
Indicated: 6.9,mL
